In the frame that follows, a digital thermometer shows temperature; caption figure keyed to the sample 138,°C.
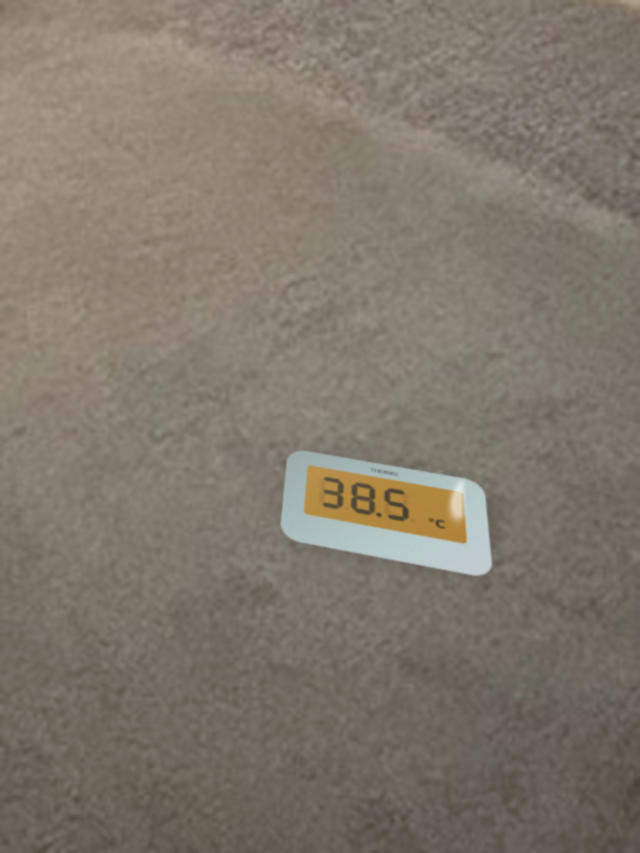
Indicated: 38.5,°C
